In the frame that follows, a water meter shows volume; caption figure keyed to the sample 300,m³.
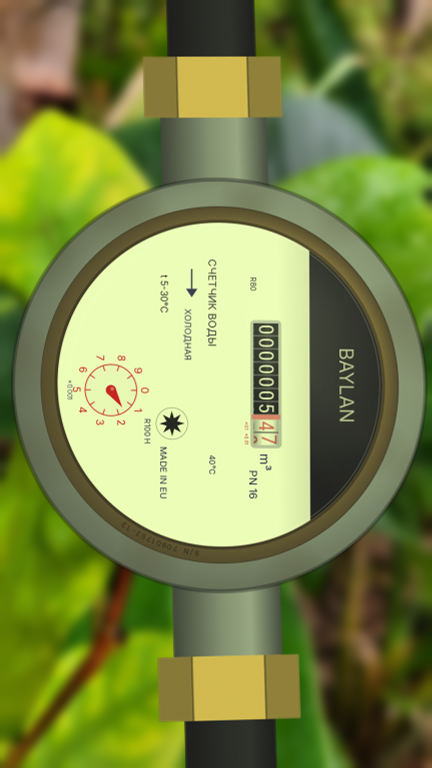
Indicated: 5.471,m³
